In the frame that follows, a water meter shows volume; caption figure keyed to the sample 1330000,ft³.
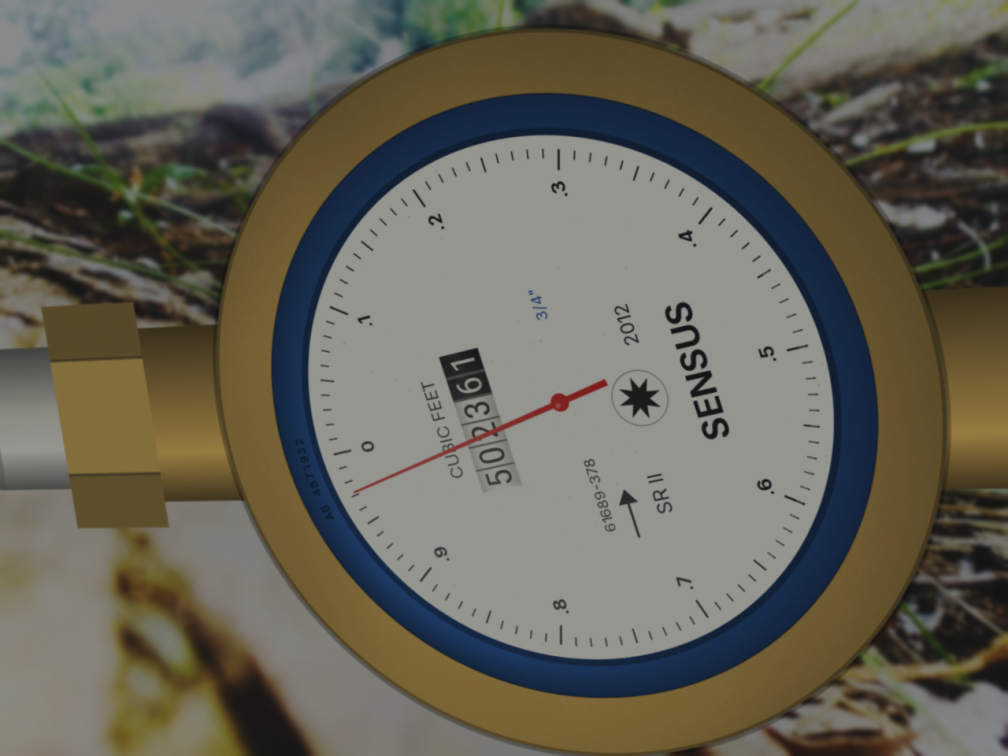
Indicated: 502360.97,ft³
